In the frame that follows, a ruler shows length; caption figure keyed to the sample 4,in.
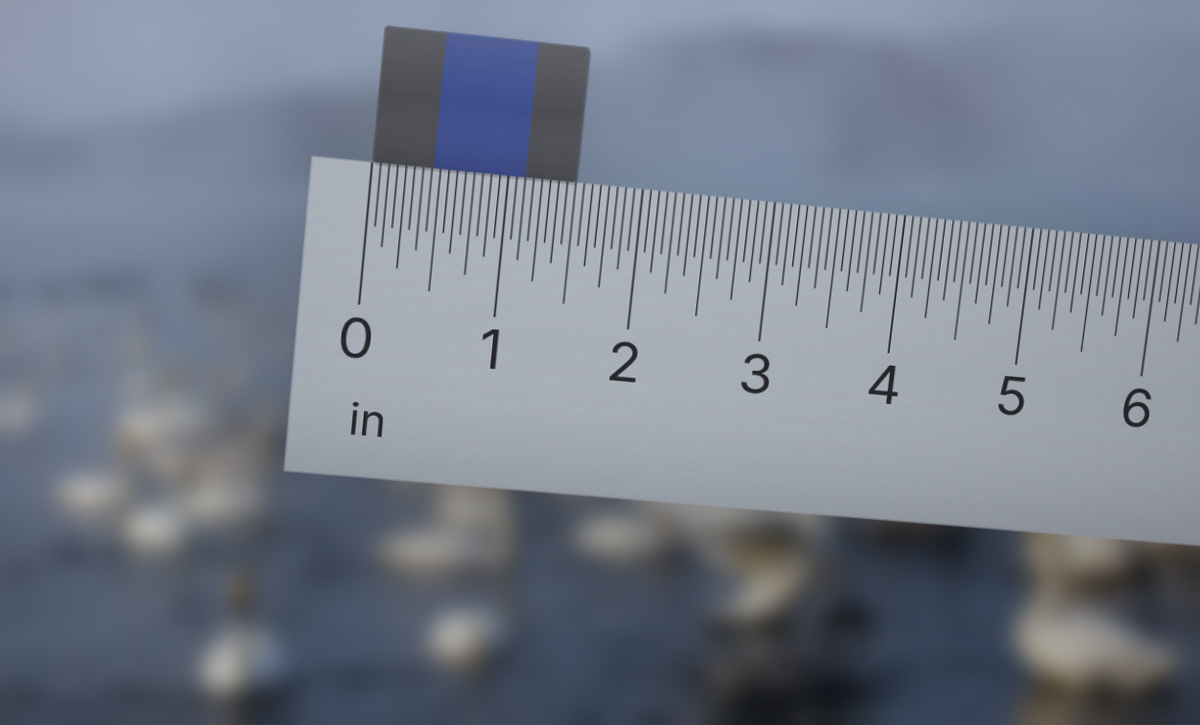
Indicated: 1.5,in
